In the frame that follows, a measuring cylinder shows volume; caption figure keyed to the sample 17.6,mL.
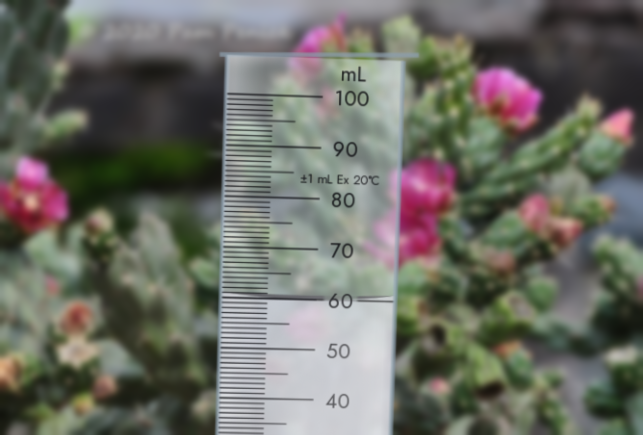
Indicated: 60,mL
